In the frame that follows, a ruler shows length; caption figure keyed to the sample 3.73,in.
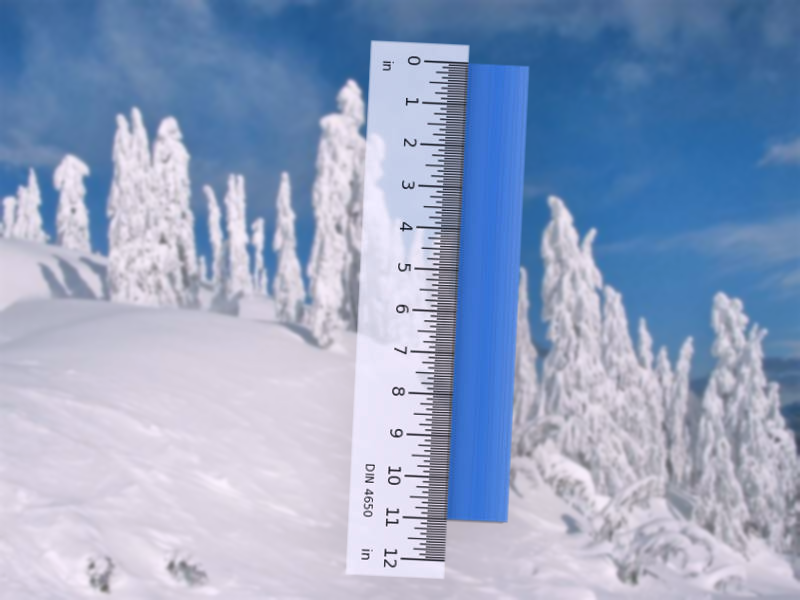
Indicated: 11,in
